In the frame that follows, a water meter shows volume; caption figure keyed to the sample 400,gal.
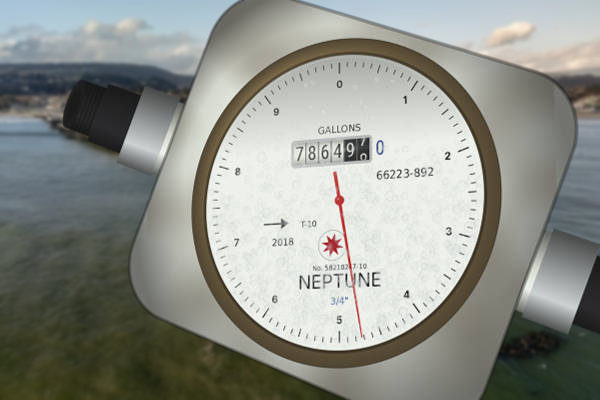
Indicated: 7864974.7,gal
